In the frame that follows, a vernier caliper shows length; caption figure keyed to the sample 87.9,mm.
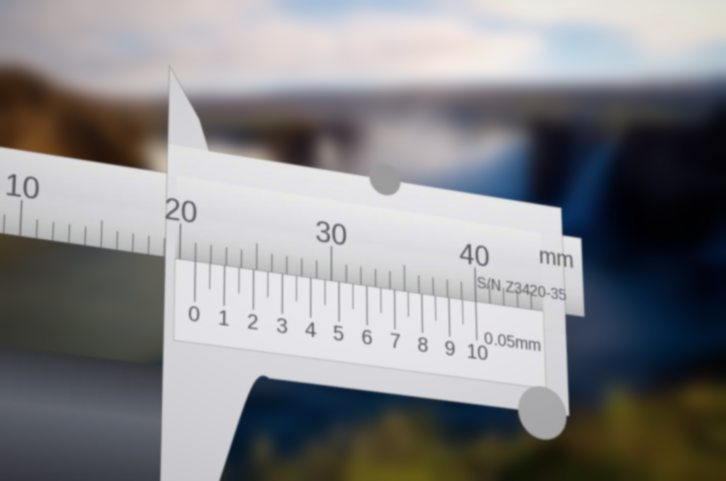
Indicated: 21.0,mm
